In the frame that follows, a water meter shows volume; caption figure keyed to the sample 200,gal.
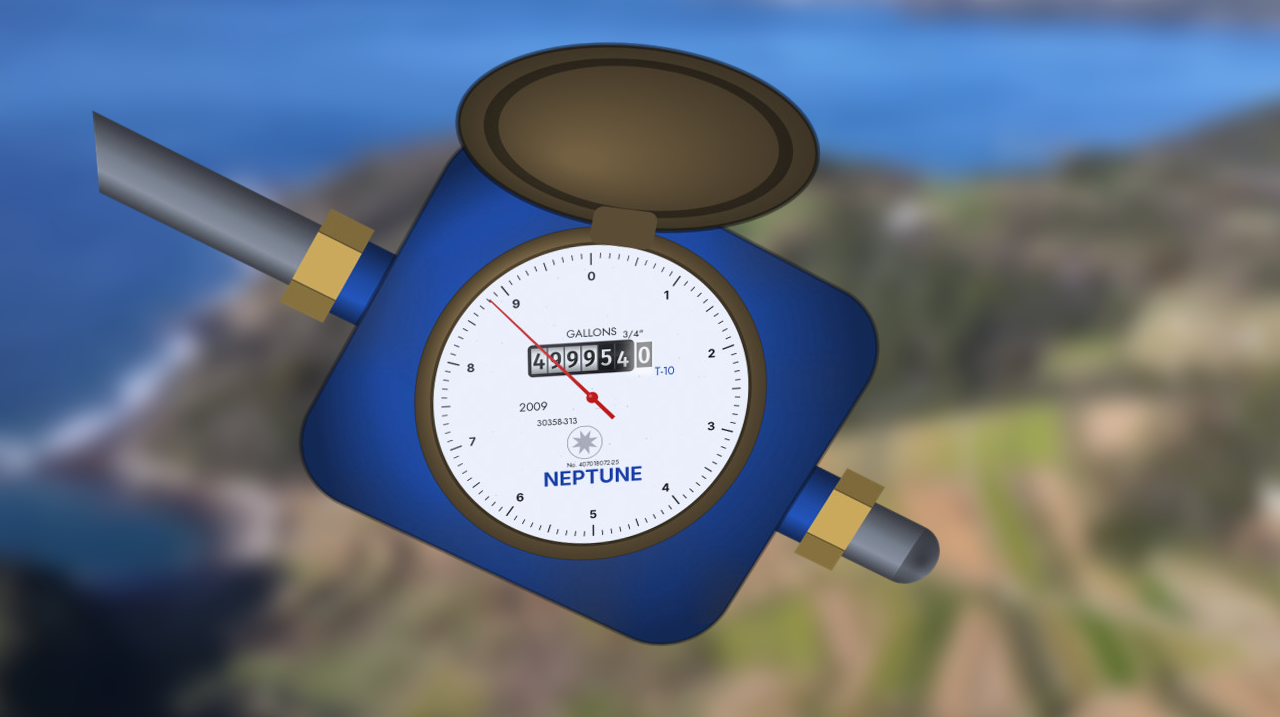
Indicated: 4999538.8,gal
